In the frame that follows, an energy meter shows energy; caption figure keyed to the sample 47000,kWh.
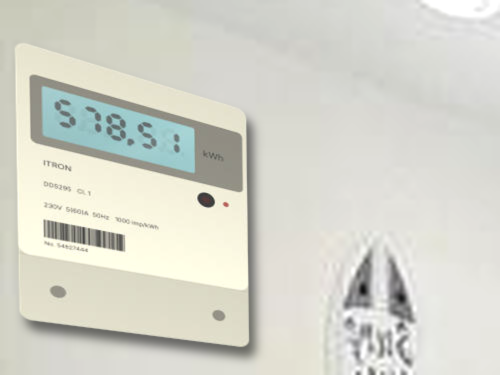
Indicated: 578.51,kWh
